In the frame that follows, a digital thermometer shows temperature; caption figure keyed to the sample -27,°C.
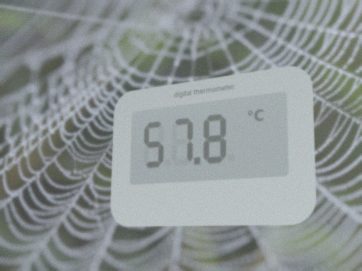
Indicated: 57.8,°C
